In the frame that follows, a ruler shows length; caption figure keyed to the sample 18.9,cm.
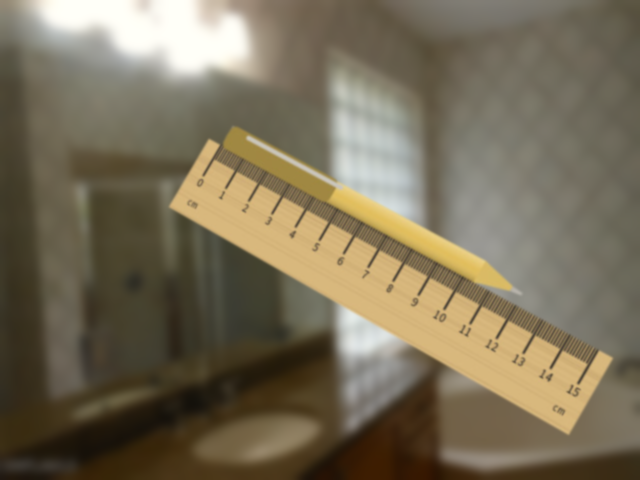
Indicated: 12,cm
